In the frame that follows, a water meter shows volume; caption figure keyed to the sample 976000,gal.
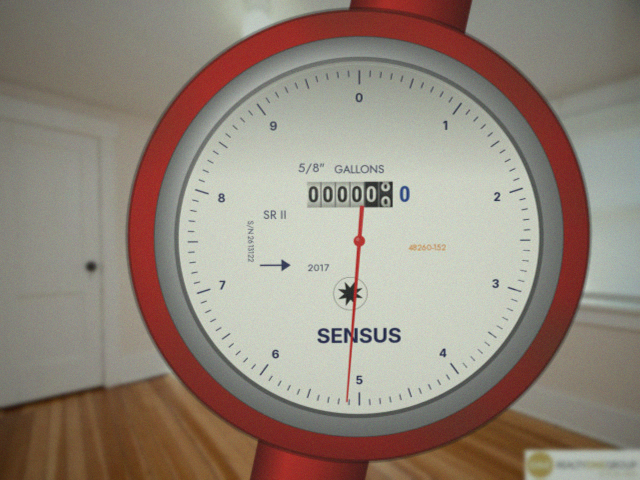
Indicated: 85.1,gal
